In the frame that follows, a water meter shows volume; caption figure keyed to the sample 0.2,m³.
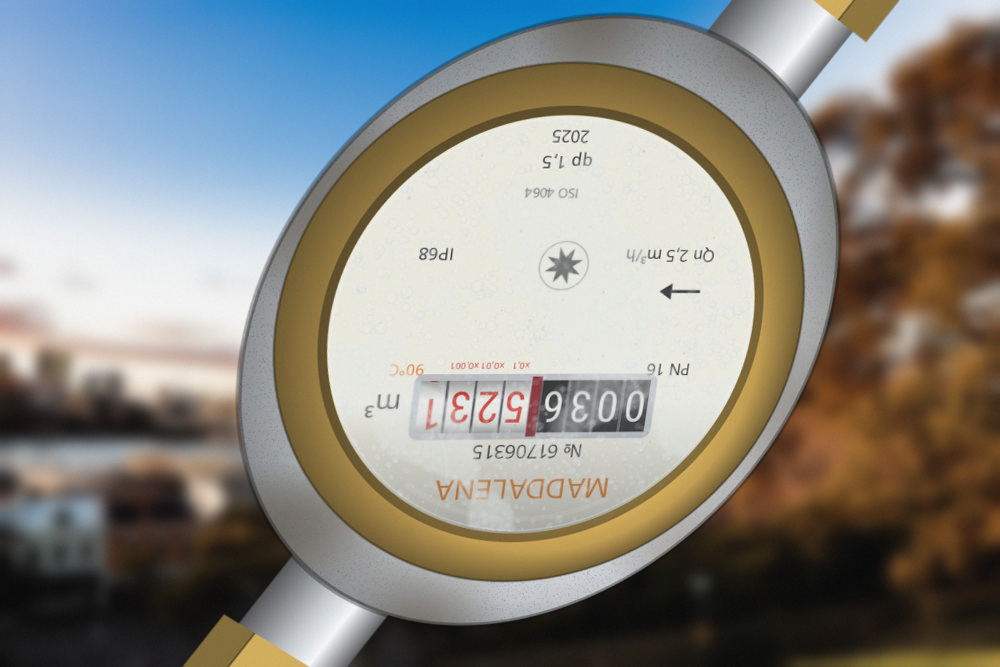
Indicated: 36.5231,m³
